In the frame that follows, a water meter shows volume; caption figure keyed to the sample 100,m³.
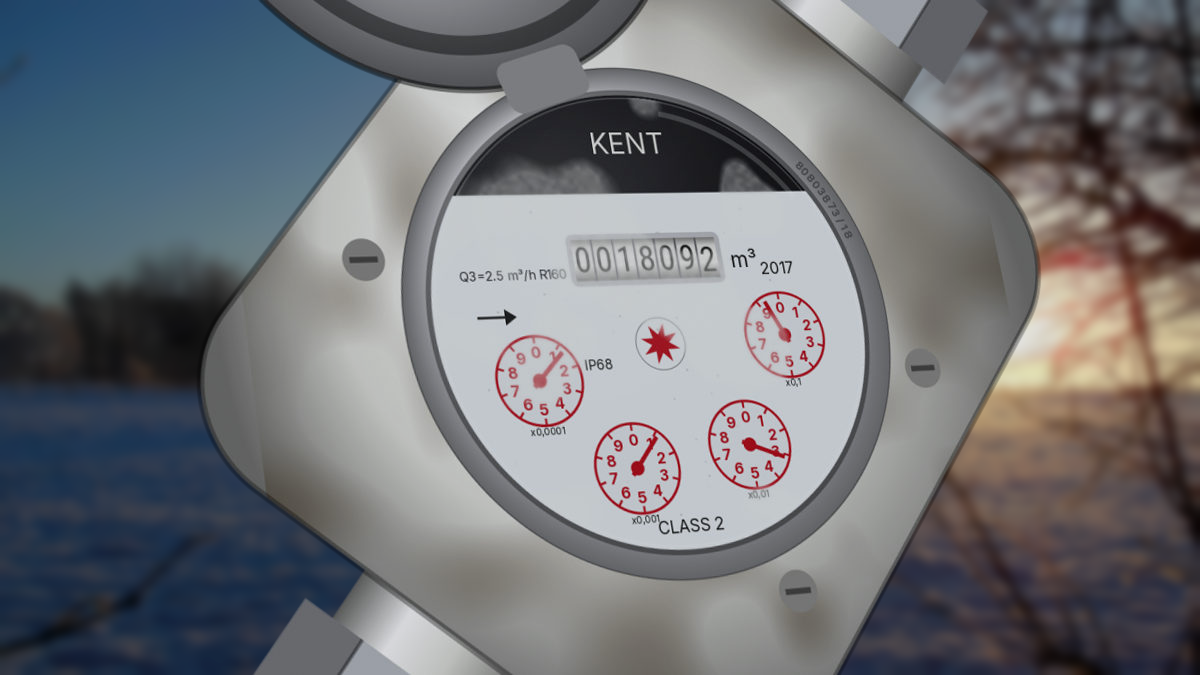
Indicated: 18091.9311,m³
